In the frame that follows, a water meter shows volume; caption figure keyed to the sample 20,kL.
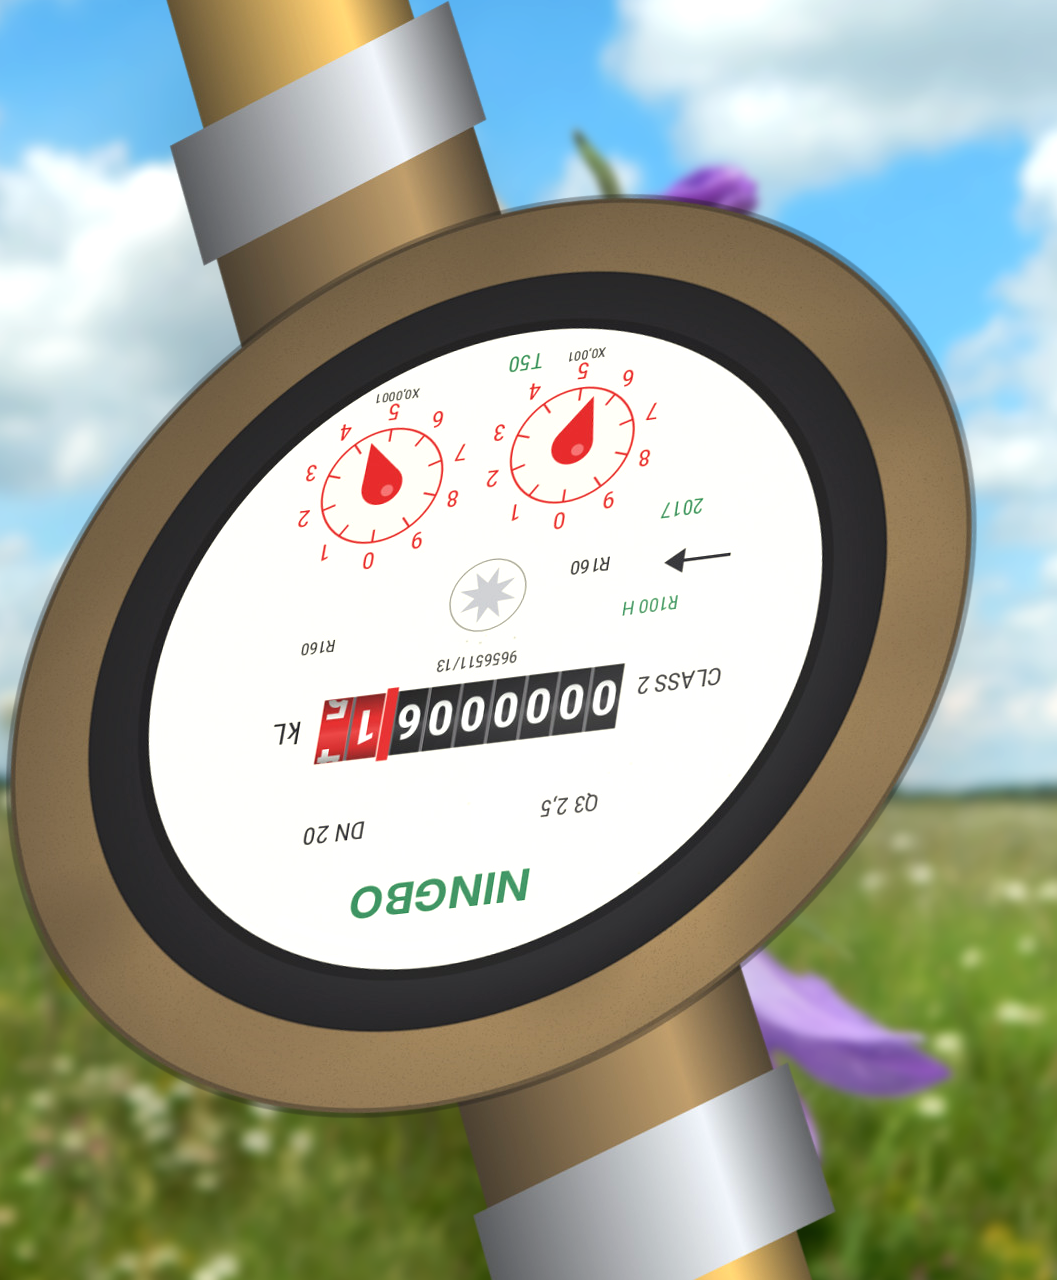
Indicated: 6.1454,kL
